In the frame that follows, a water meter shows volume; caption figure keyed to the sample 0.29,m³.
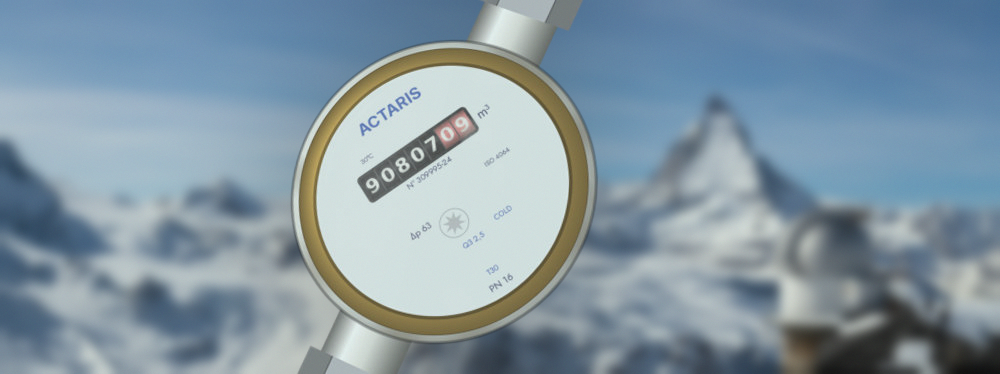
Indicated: 90807.09,m³
